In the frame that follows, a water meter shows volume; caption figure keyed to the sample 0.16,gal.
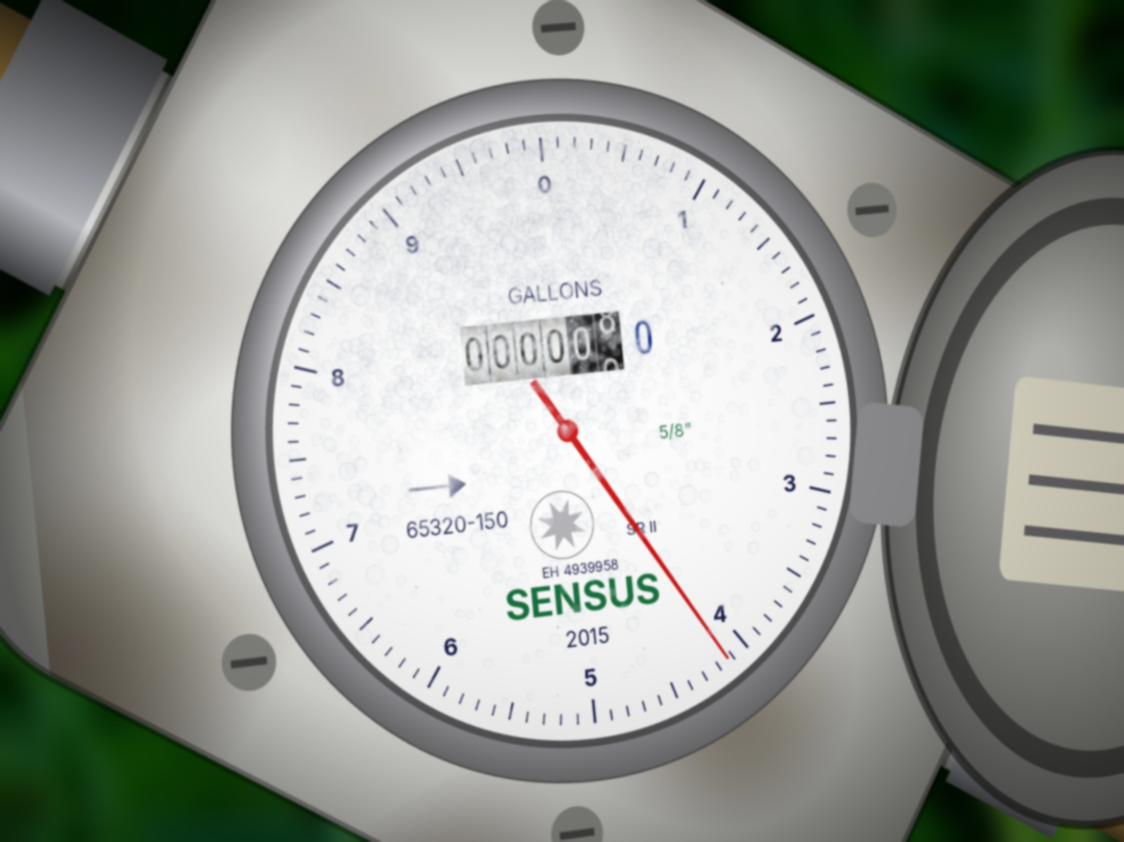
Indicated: 84.1,gal
